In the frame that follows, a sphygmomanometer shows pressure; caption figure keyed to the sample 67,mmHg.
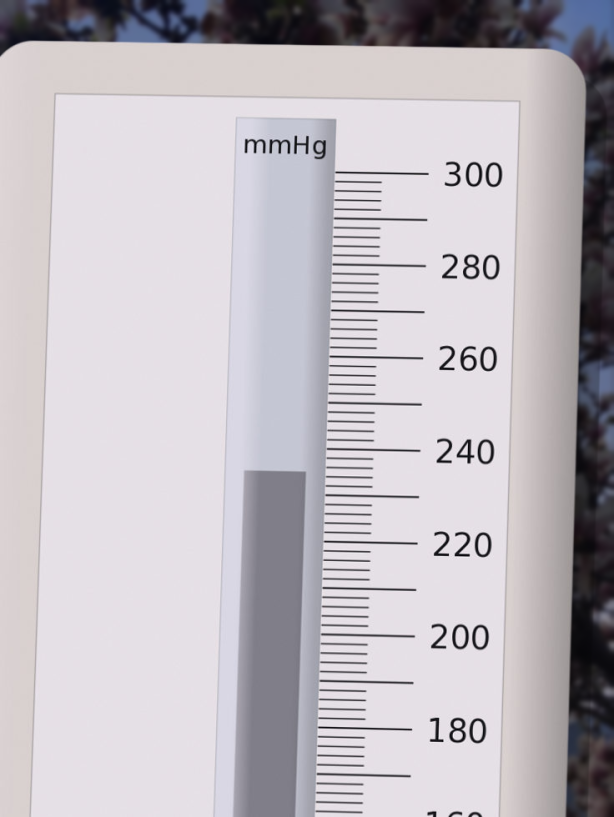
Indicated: 235,mmHg
